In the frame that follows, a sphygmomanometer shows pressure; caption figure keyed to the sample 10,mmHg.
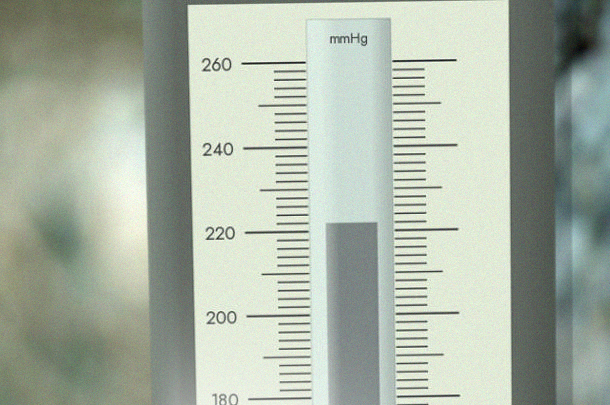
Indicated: 222,mmHg
